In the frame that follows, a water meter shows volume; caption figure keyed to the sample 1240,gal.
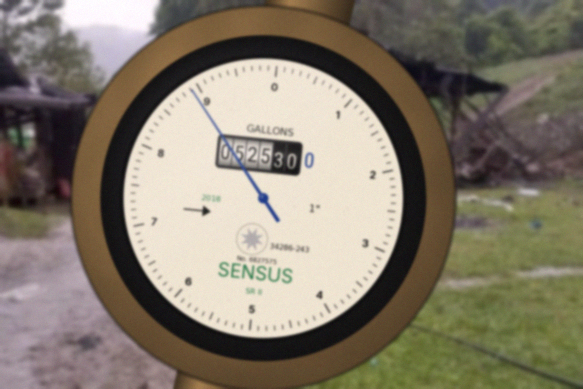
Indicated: 525298.9,gal
